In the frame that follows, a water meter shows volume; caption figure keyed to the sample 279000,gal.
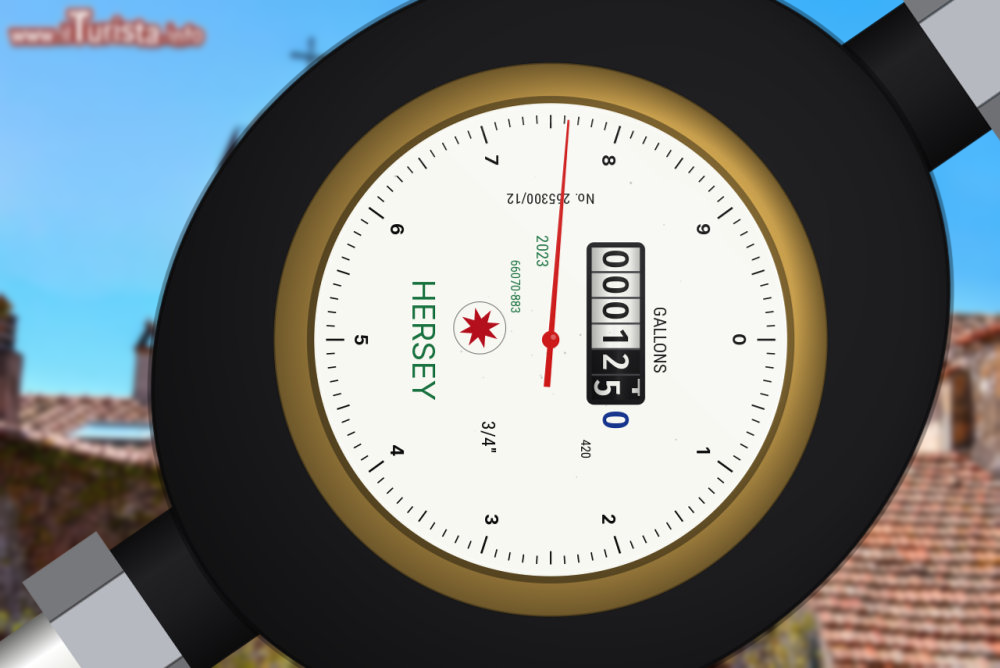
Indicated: 1247.6,gal
